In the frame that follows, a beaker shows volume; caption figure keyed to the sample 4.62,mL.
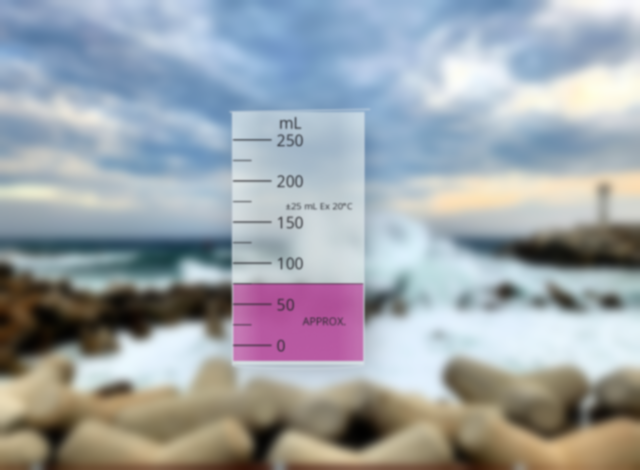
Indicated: 75,mL
